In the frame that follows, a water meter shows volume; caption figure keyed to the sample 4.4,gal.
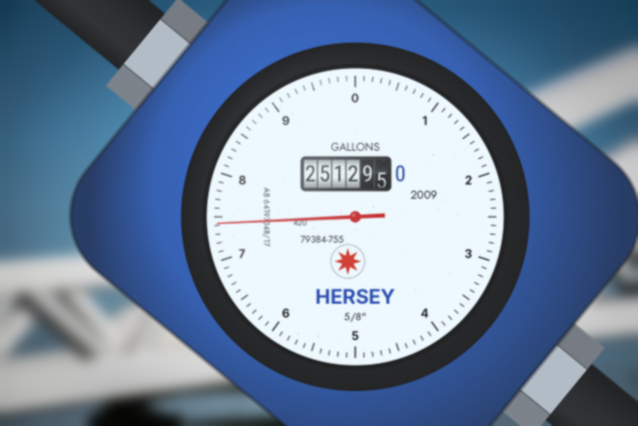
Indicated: 2512947.4,gal
